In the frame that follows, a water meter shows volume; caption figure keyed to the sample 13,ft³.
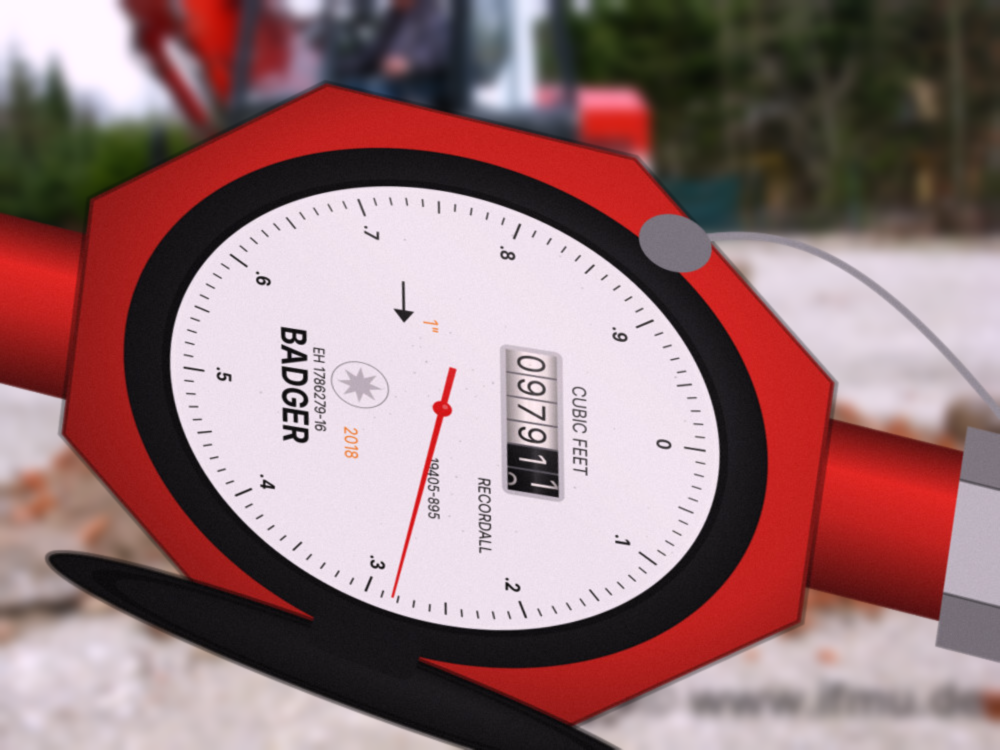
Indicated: 97911.28,ft³
